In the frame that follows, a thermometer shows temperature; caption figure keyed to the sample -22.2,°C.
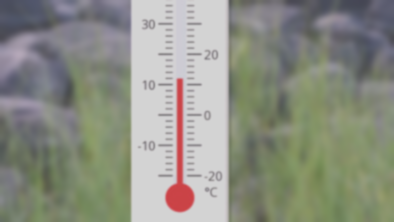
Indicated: 12,°C
